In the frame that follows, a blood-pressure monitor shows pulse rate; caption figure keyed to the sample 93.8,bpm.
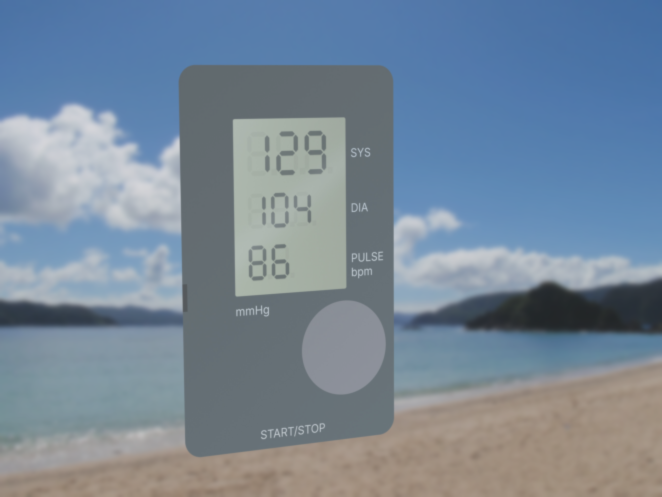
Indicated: 86,bpm
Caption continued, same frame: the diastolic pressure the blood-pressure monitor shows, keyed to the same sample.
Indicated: 104,mmHg
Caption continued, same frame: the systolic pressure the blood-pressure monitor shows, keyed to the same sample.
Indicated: 129,mmHg
